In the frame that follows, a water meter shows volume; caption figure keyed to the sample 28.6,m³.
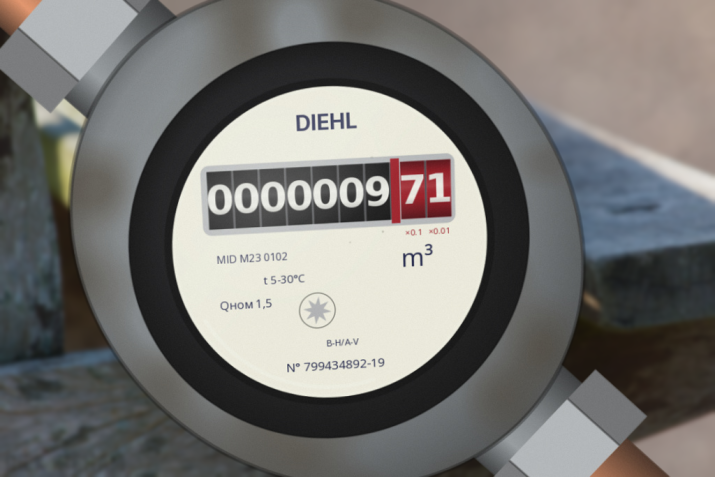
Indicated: 9.71,m³
